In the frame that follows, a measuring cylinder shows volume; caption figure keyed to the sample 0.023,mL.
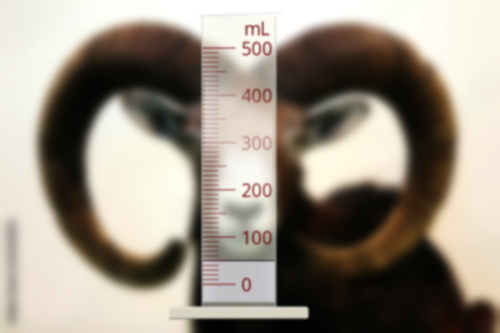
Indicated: 50,mL
